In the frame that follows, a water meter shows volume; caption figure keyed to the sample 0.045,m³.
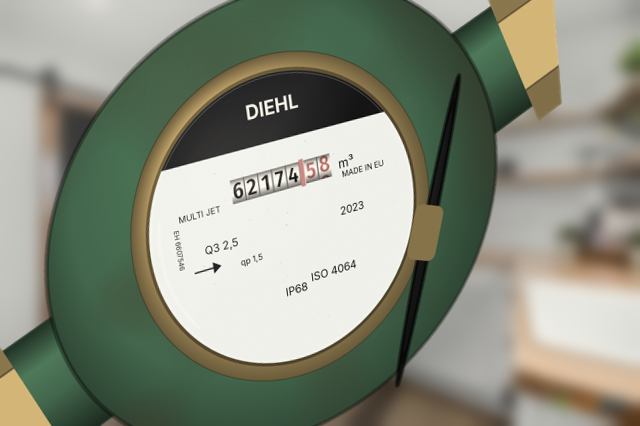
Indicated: 62174.58,m³
